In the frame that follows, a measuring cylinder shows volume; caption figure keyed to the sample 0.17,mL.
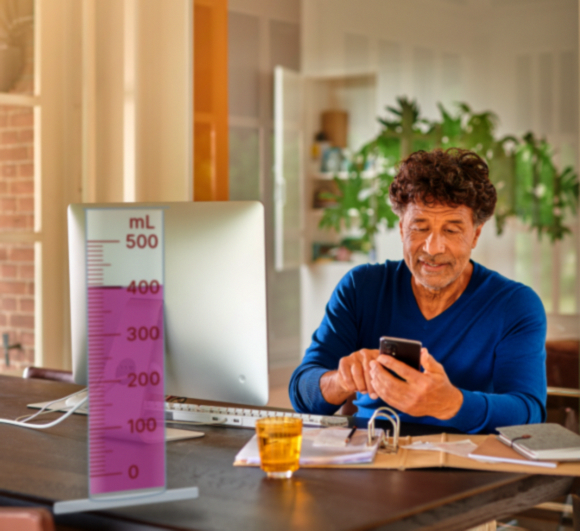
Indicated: 400,mL
